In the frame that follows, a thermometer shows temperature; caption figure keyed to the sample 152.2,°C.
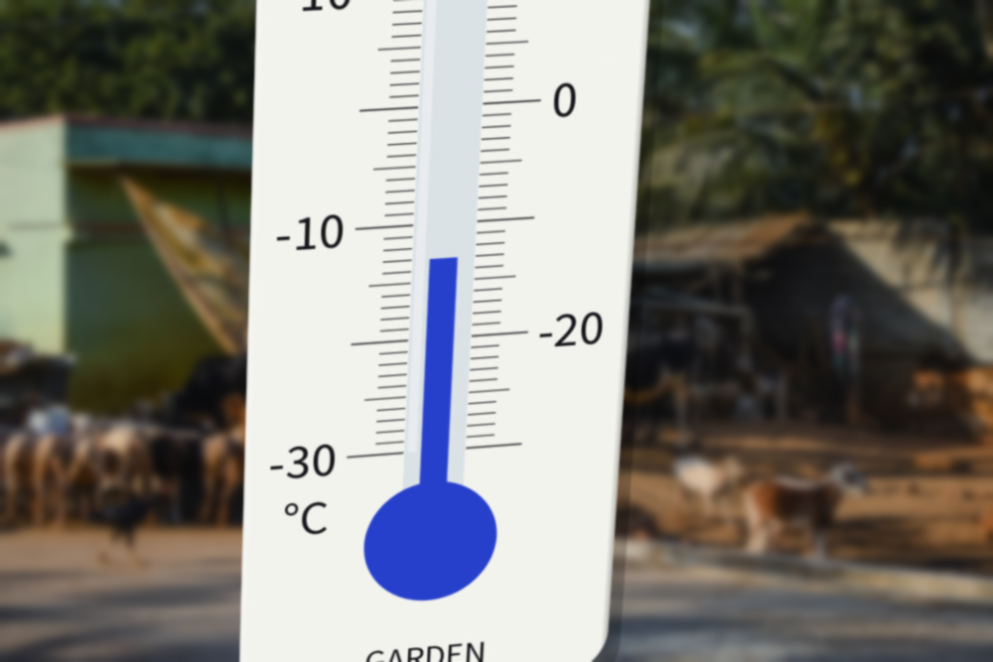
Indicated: -13,°C
